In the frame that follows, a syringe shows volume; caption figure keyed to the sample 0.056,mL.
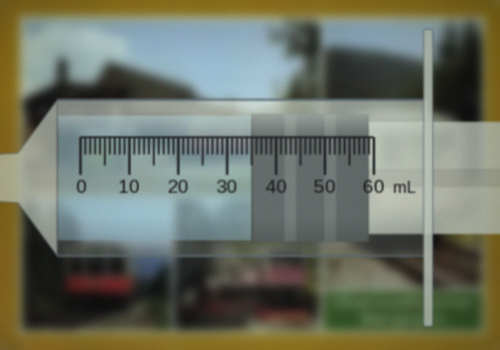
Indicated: 35,mL
